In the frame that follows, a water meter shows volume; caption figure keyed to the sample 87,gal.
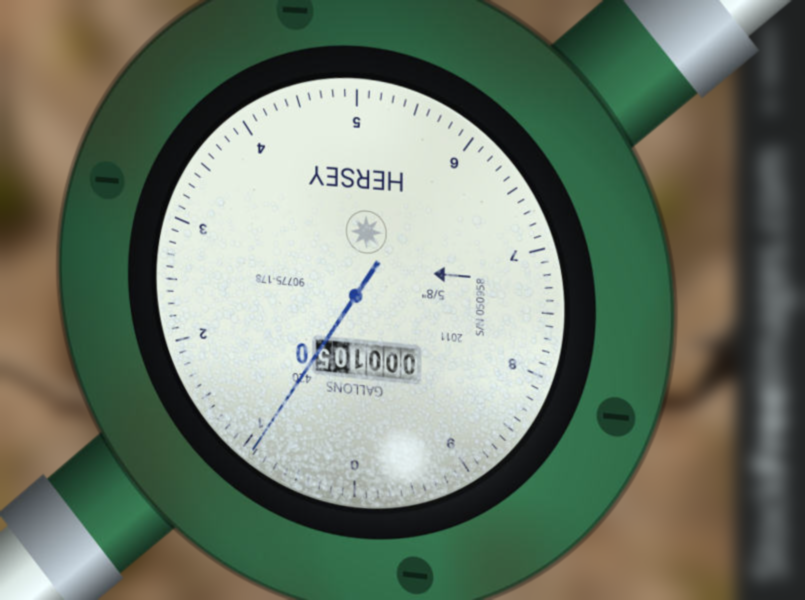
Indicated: 1050.9,gal
